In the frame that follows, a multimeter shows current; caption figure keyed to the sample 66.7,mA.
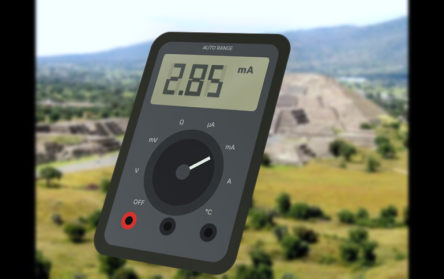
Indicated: 2.85,mA
